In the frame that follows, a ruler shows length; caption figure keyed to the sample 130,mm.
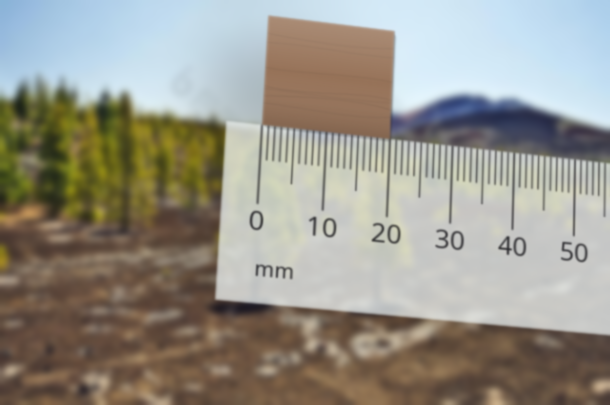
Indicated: 20,mm
